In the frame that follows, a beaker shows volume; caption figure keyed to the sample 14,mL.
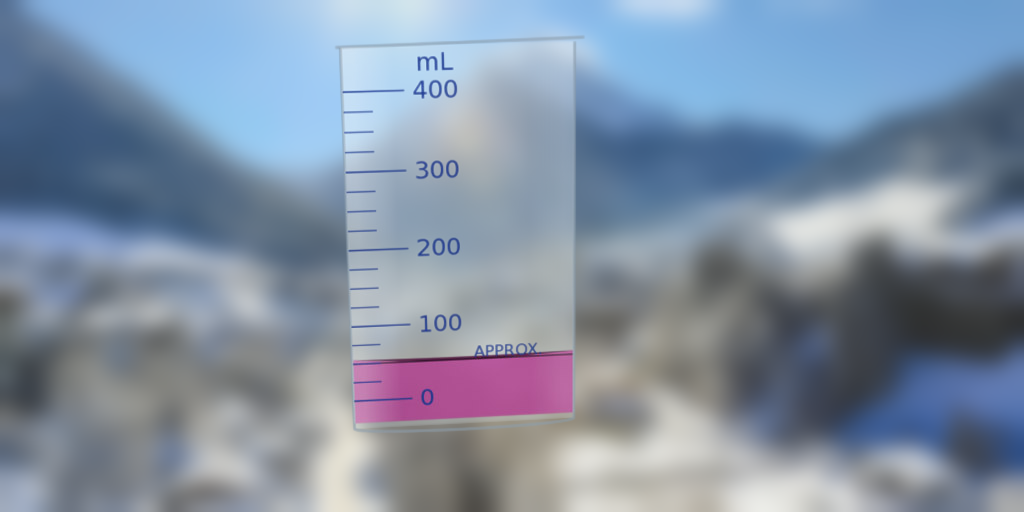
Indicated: 50,mL
